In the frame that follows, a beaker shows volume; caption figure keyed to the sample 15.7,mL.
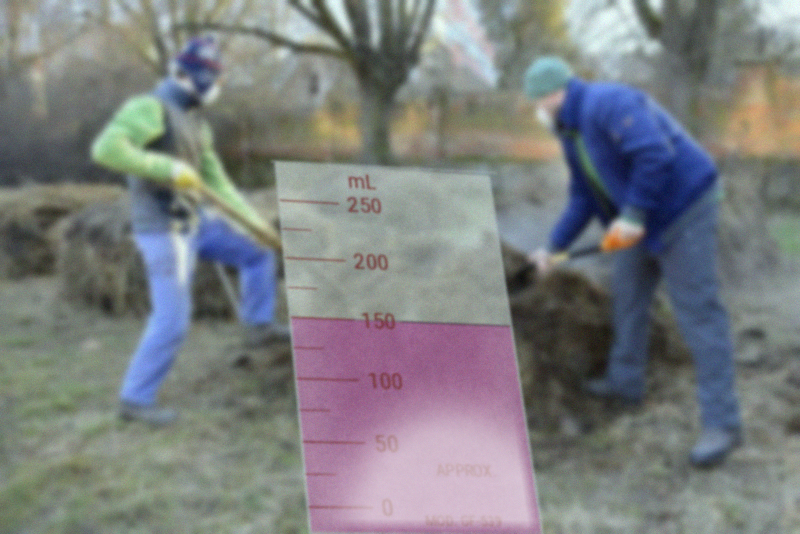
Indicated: 150,mL
